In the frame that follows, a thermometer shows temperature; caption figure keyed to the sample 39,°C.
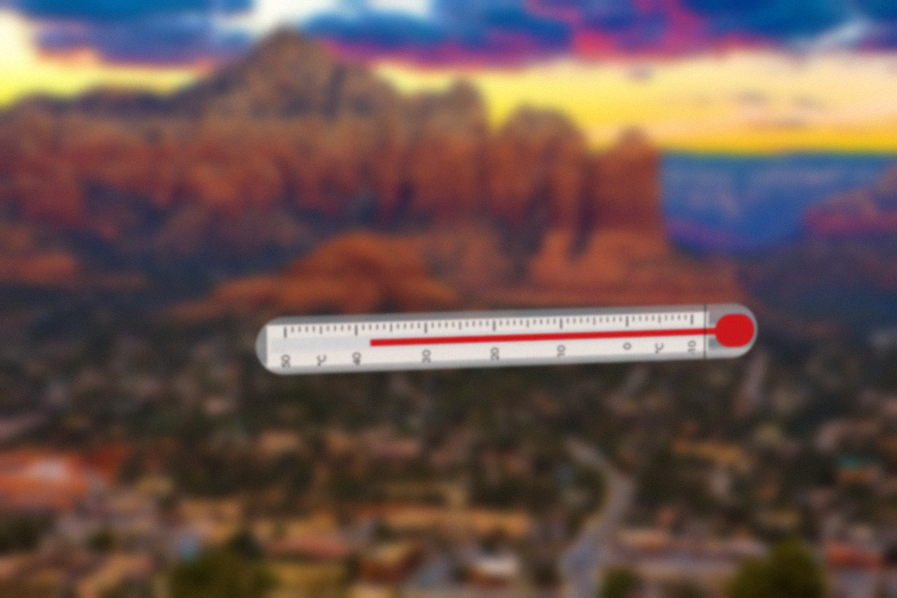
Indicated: 38,°C
